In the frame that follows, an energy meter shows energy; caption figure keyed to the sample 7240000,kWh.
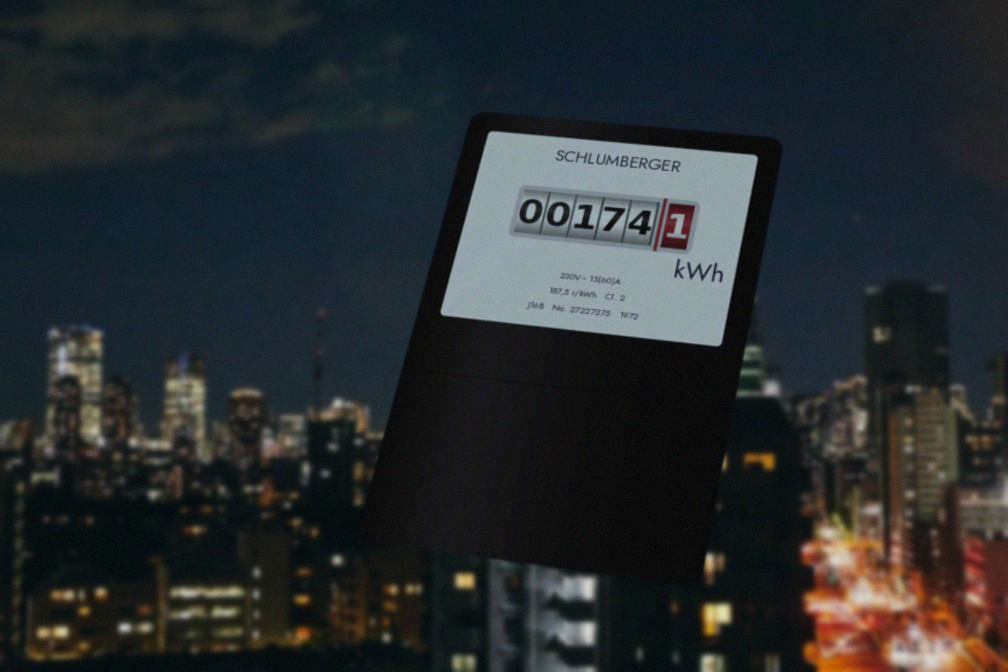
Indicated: 174.1,kWh
